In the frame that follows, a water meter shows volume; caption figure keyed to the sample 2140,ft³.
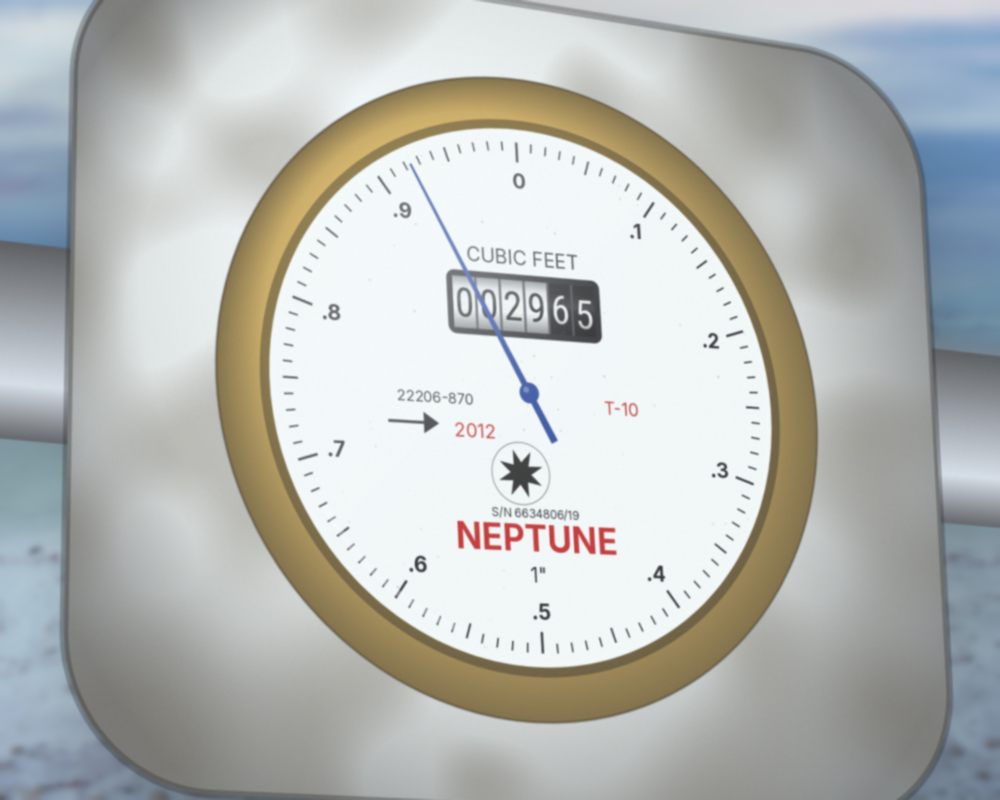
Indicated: 2964.92,ft³
